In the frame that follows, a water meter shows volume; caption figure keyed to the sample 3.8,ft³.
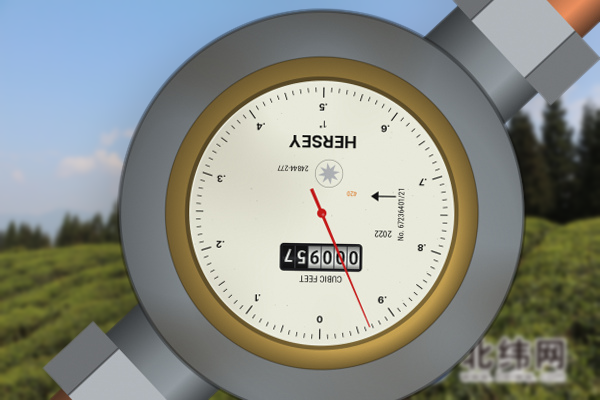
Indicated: 956.93,ft³
